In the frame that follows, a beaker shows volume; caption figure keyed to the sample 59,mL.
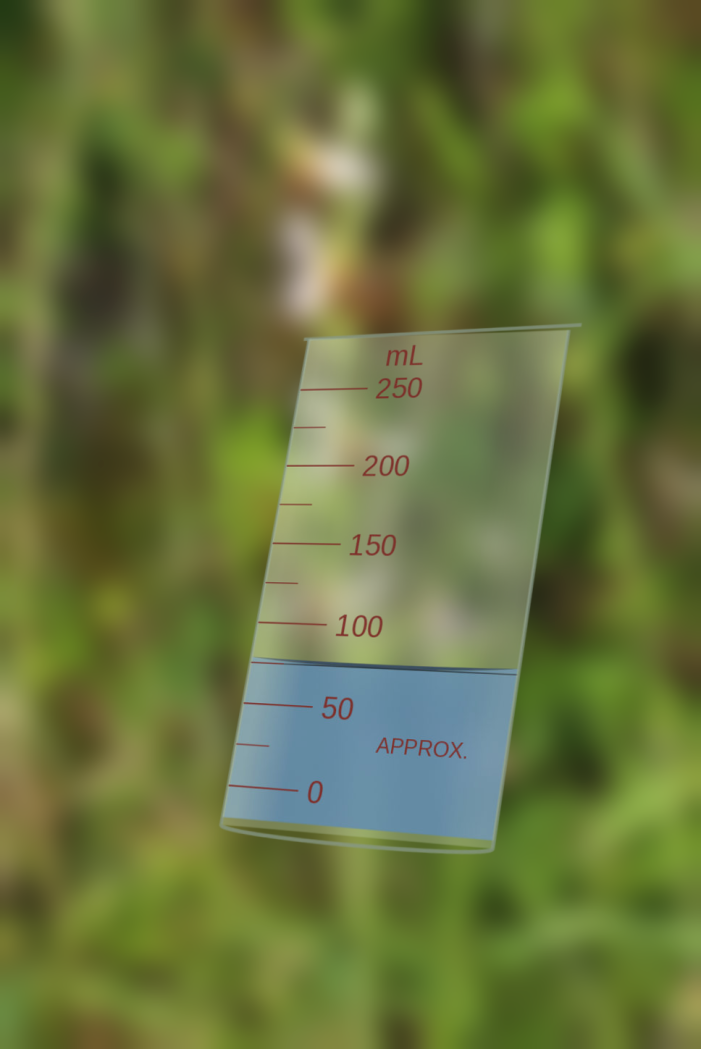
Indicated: 75,mL
